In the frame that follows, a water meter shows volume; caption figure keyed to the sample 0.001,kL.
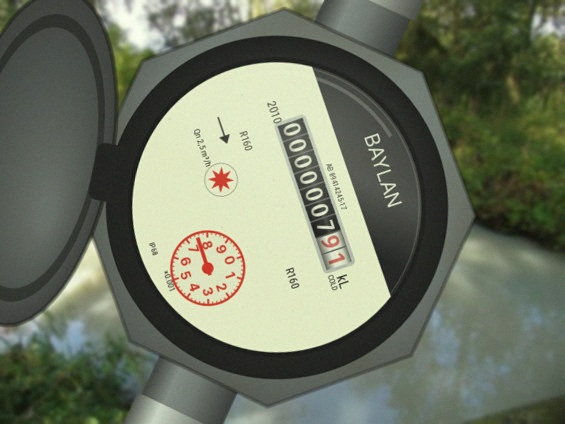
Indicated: 7.917,kL
